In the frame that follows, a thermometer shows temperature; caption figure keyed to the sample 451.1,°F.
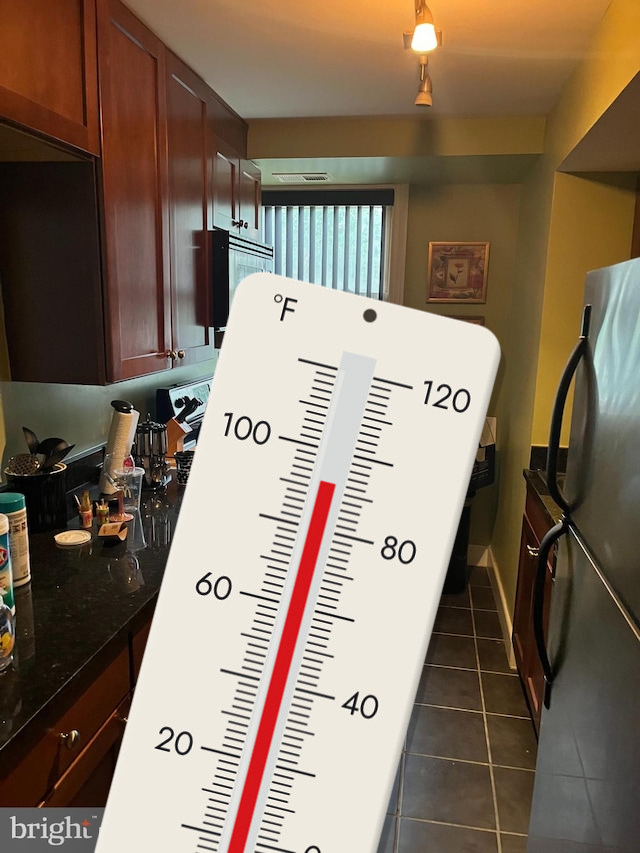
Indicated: 92,°F
